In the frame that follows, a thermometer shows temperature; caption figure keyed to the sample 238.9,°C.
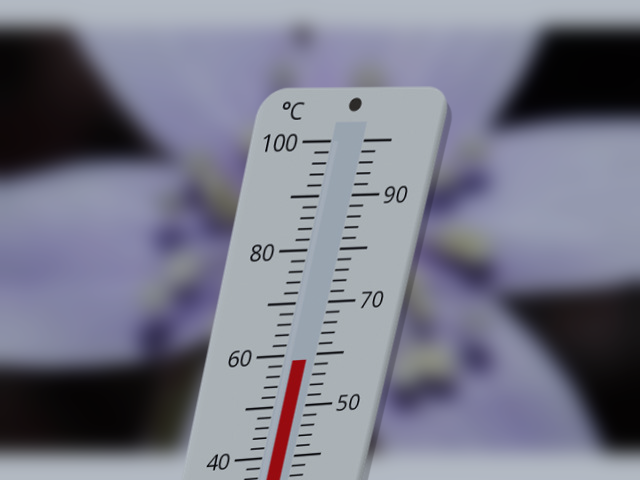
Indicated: 59,°C
